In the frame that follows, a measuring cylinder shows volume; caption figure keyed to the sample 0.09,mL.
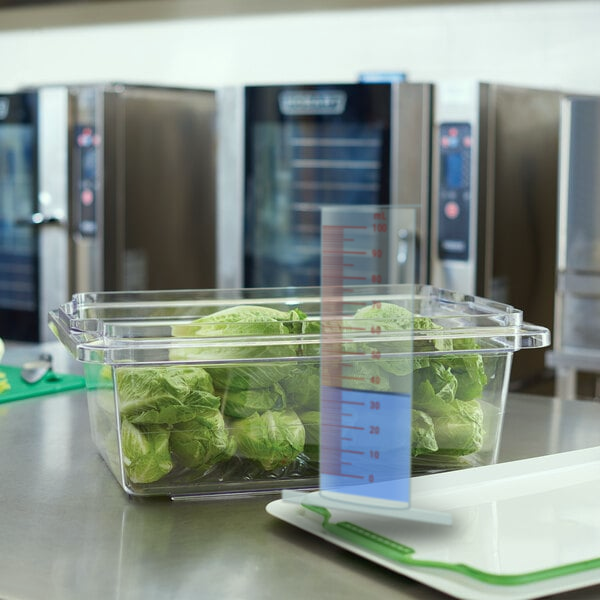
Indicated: 35,mL
